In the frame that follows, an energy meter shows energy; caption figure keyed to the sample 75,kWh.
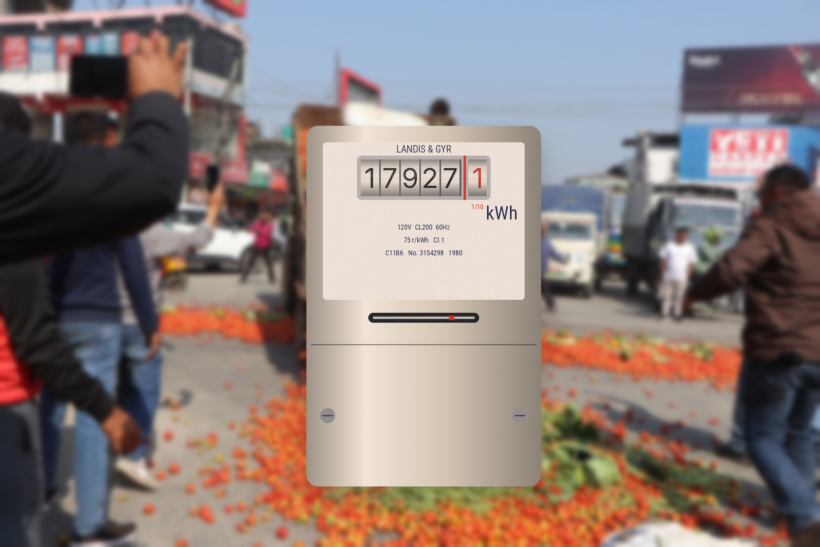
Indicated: 17927.1,kWh
